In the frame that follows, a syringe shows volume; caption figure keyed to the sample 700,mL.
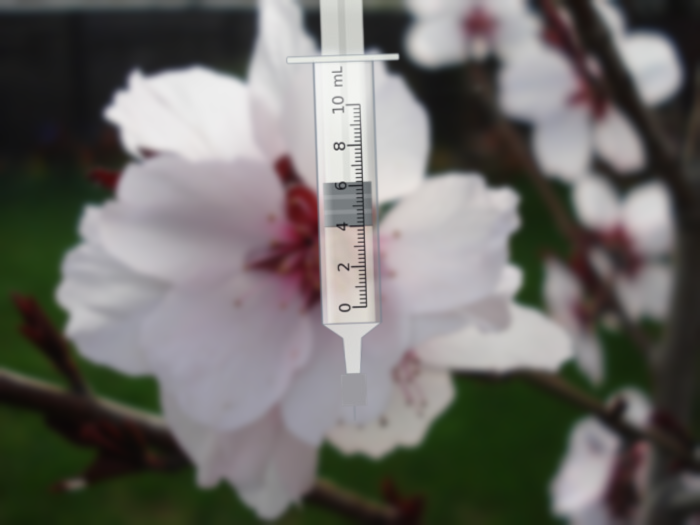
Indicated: 4,mL
